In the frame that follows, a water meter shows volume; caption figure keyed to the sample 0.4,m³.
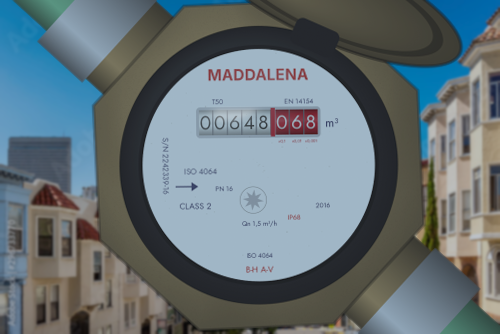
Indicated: 648.068,m³
